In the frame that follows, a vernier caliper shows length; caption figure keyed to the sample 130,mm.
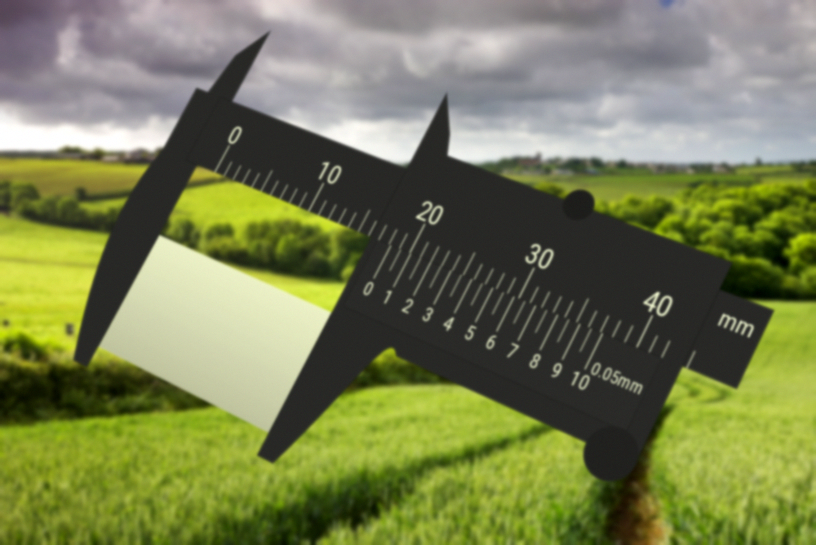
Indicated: 18.2,mm
